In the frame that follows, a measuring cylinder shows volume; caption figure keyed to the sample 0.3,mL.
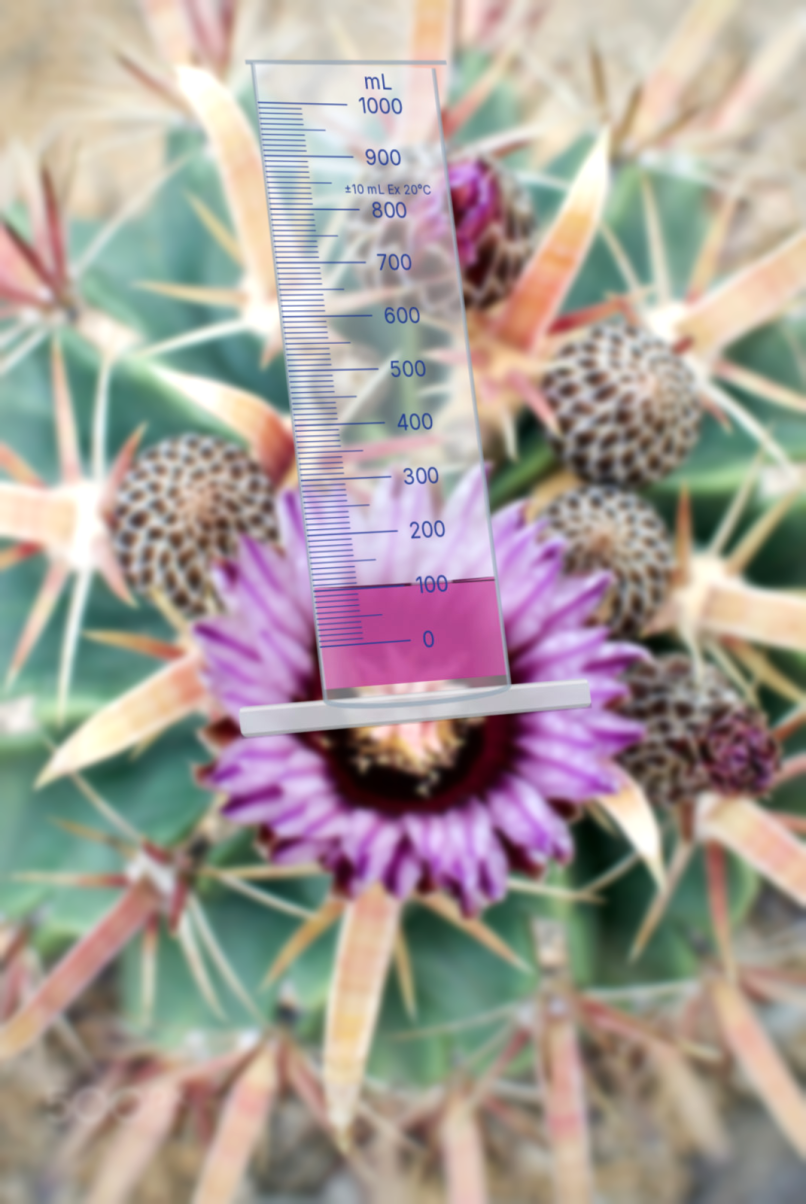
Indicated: 100,mL
